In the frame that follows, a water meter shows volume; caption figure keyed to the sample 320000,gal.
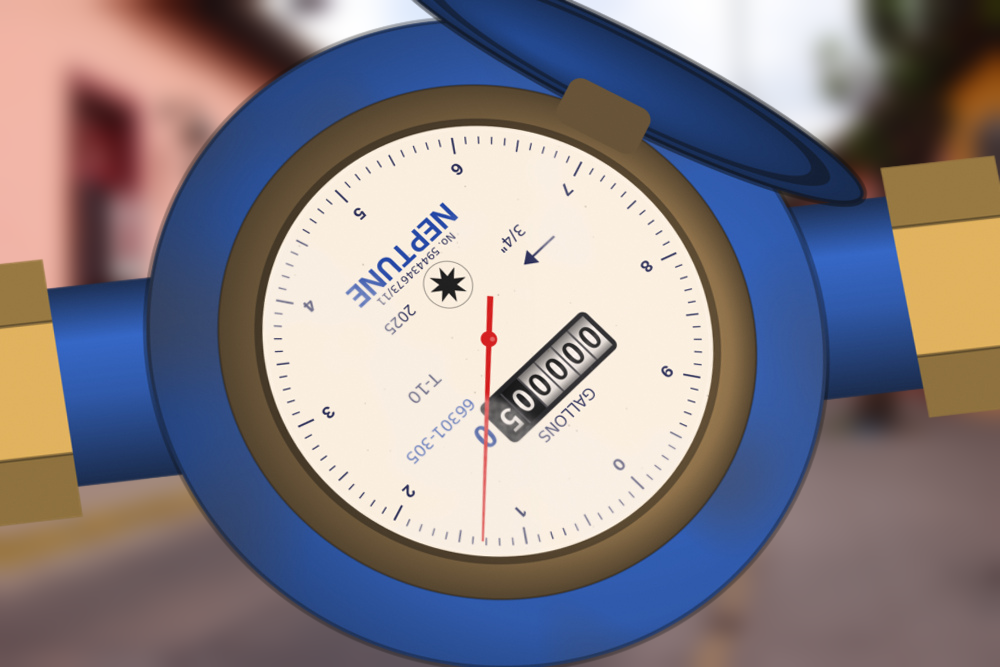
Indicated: 51.3,gal
